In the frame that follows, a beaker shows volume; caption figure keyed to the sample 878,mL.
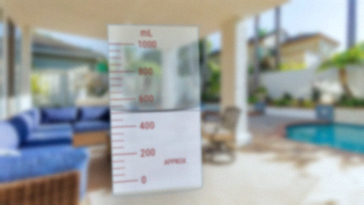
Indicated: 500,mL
